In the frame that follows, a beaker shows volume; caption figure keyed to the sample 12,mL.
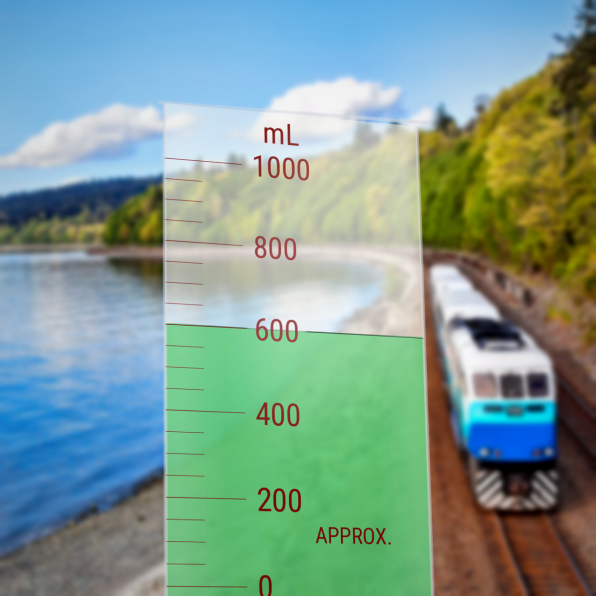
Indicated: 600,mL
